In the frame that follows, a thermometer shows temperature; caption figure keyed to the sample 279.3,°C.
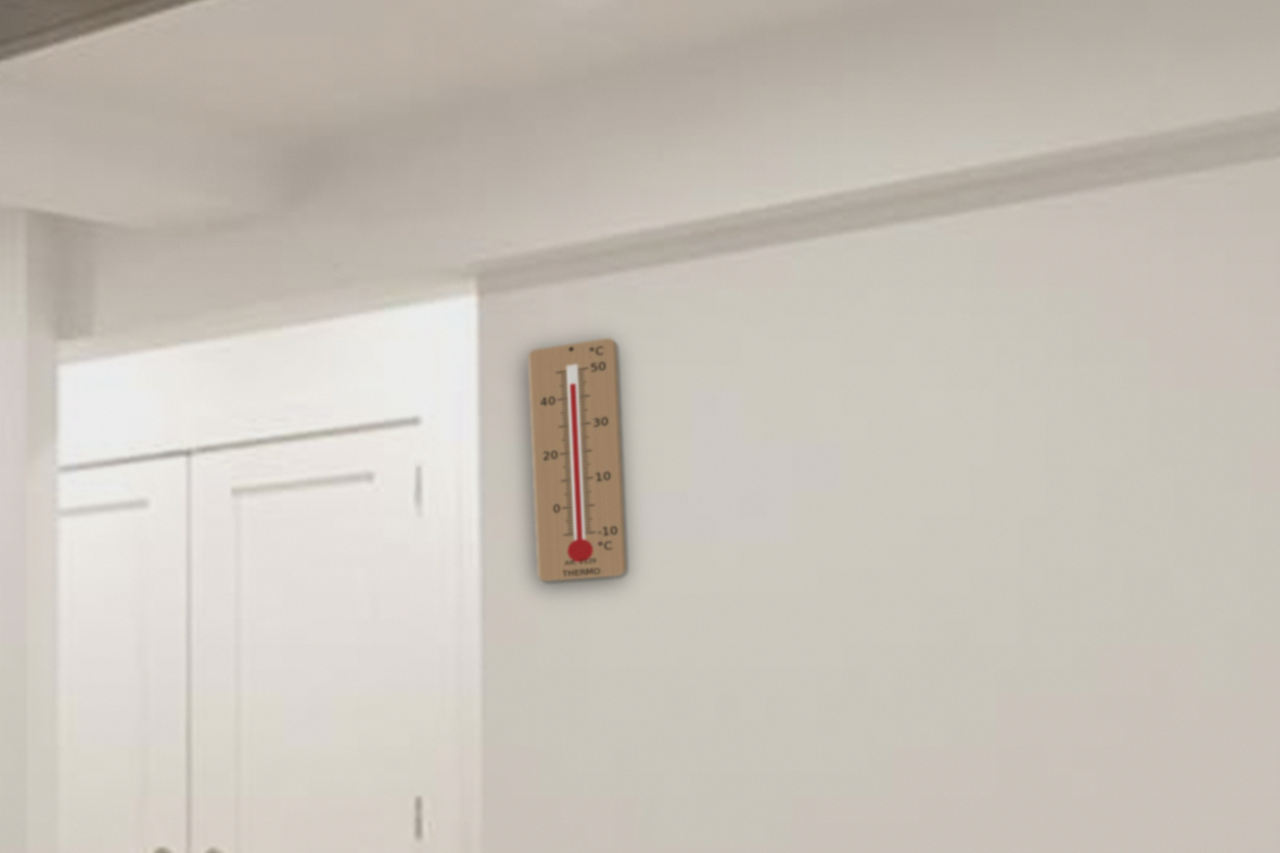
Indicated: 45,°C
